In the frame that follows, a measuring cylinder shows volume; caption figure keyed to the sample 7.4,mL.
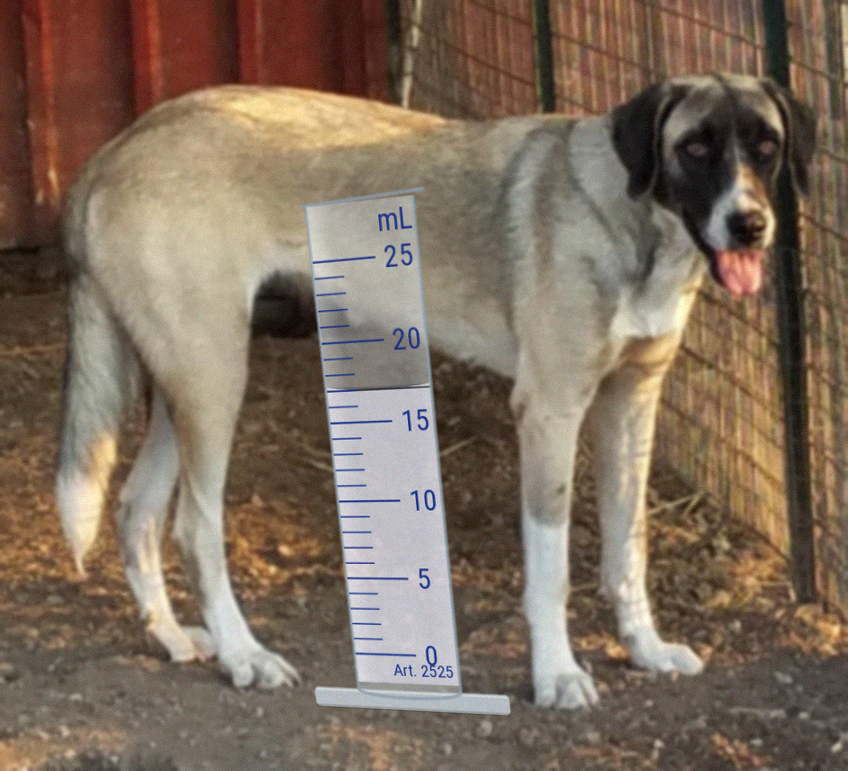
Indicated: 17,mL
